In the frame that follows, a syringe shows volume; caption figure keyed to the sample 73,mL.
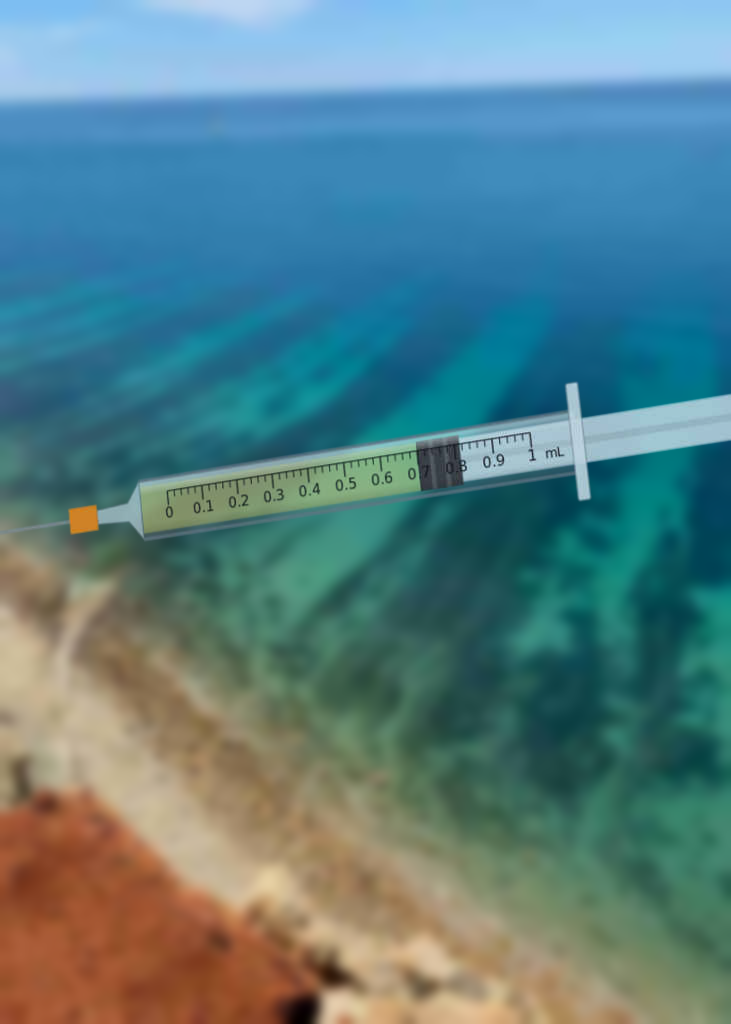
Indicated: 0.7,mL
